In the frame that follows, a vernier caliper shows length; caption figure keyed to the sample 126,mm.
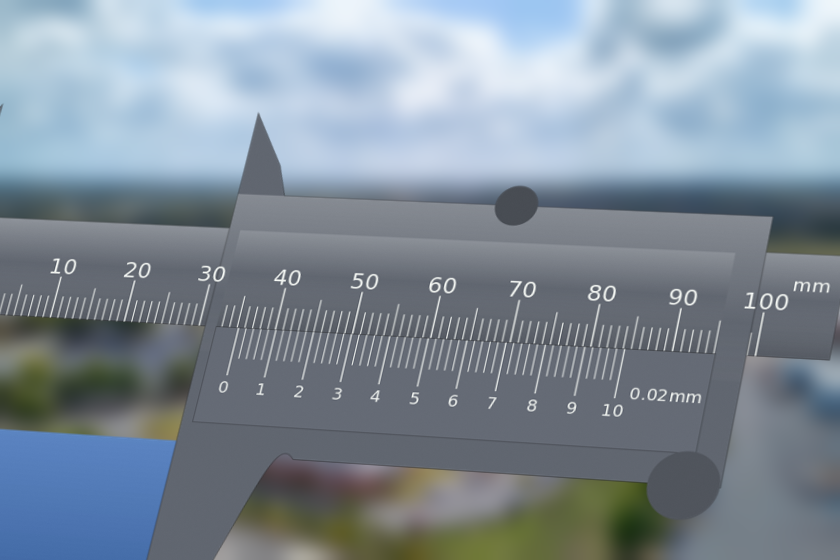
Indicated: 35.2,mm
